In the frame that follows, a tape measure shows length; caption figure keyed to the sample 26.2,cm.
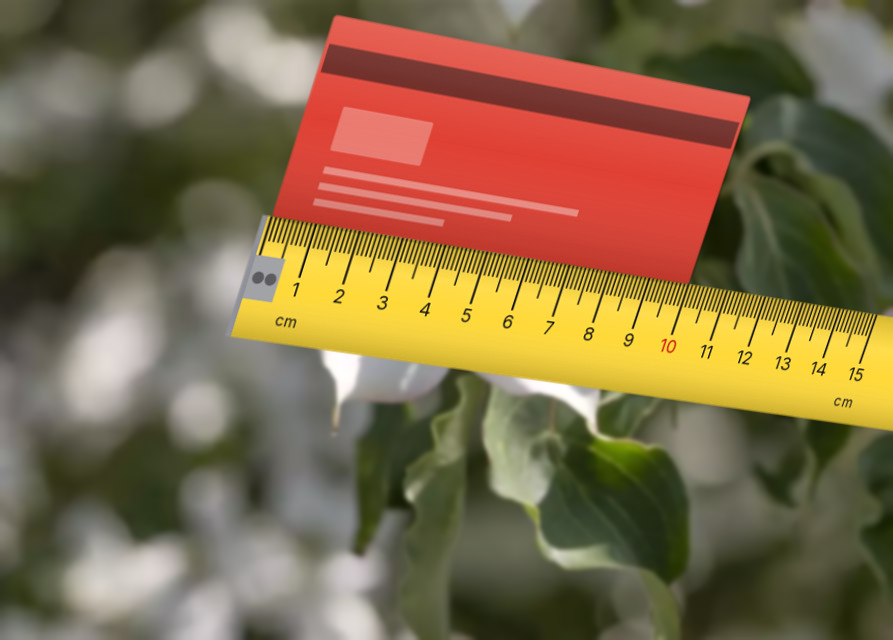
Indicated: 10,cm
